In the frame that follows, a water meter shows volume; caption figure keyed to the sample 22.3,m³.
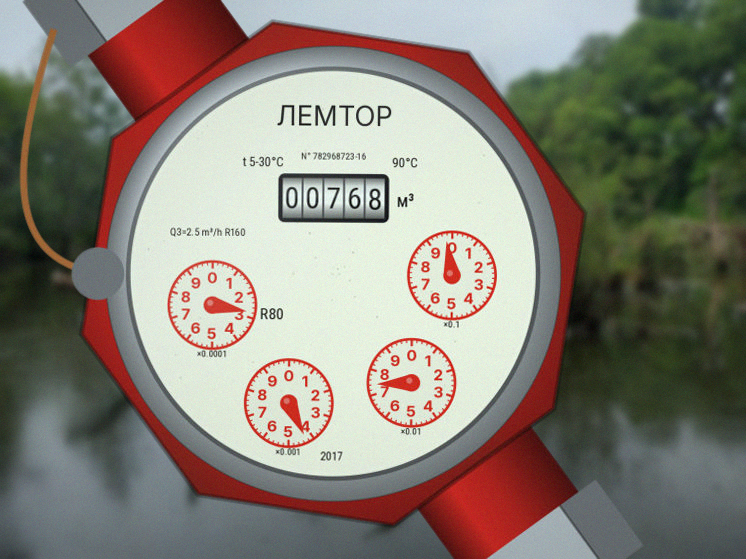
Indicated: 767.9742,m³
